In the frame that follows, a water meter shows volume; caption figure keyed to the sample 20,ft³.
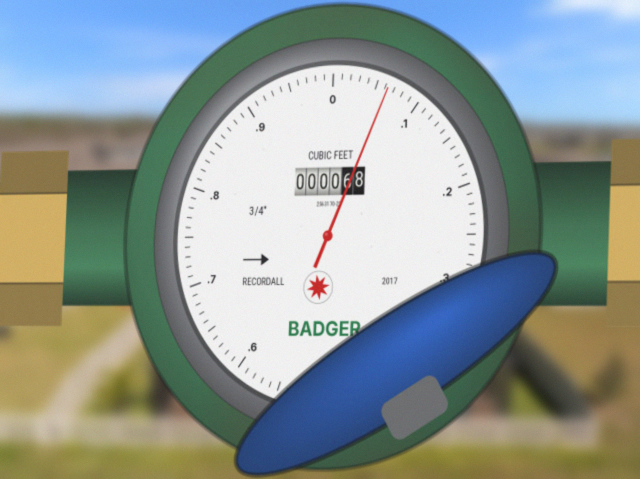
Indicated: 68.06,ft³
